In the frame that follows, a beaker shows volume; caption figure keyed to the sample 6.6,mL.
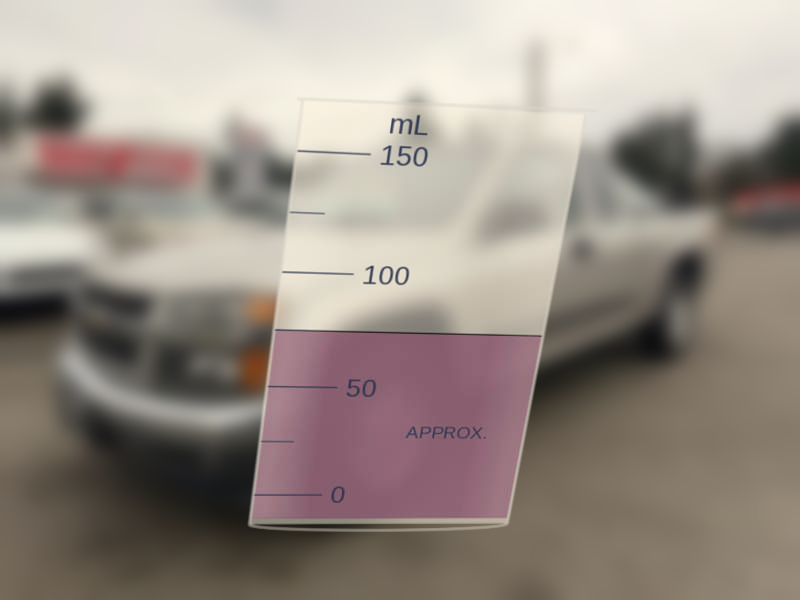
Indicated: 75,mL
